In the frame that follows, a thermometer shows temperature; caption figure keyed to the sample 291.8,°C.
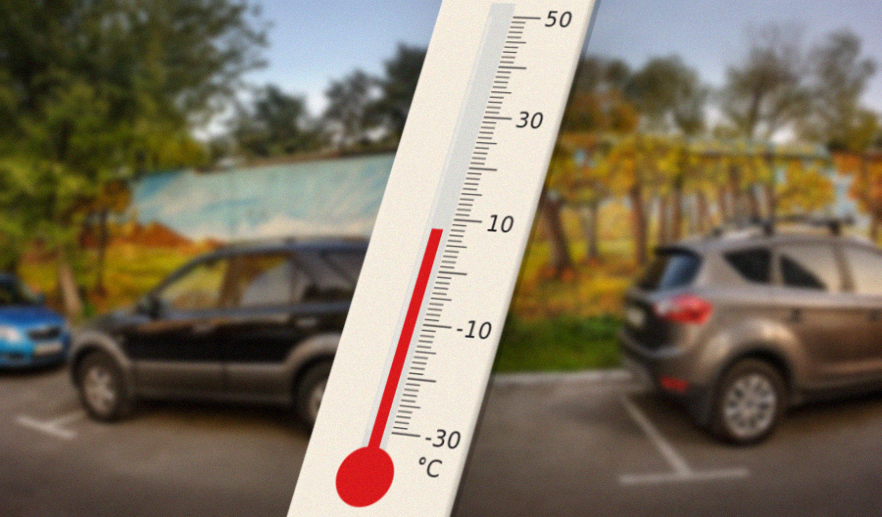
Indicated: 8,°C
